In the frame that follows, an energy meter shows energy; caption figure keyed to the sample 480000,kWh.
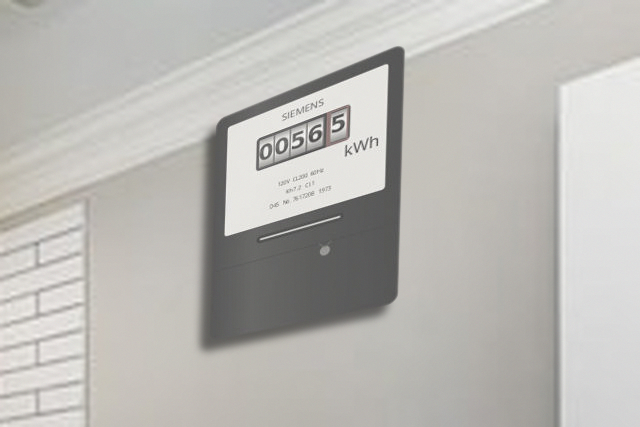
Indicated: 56.5,kWh
